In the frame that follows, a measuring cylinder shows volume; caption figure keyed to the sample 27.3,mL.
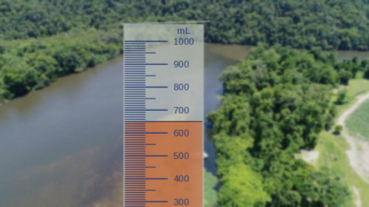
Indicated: 650,mL
